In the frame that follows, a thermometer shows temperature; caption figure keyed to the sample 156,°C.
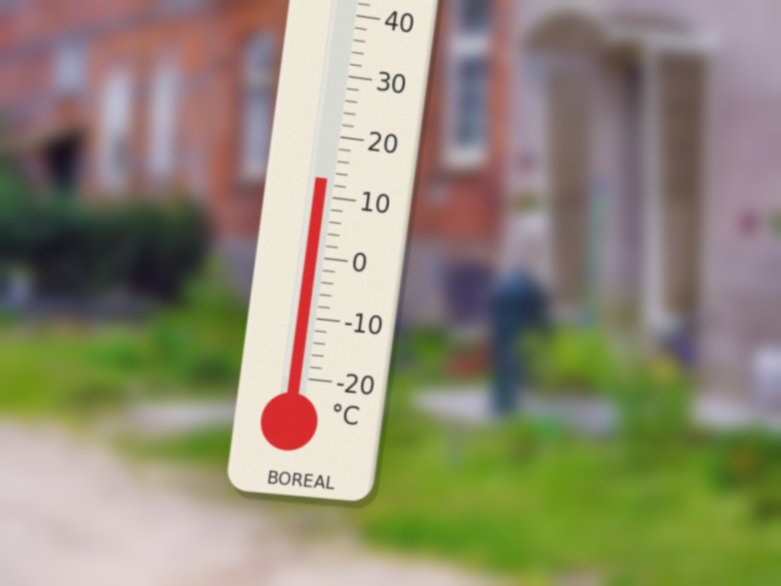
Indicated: 13,°C
